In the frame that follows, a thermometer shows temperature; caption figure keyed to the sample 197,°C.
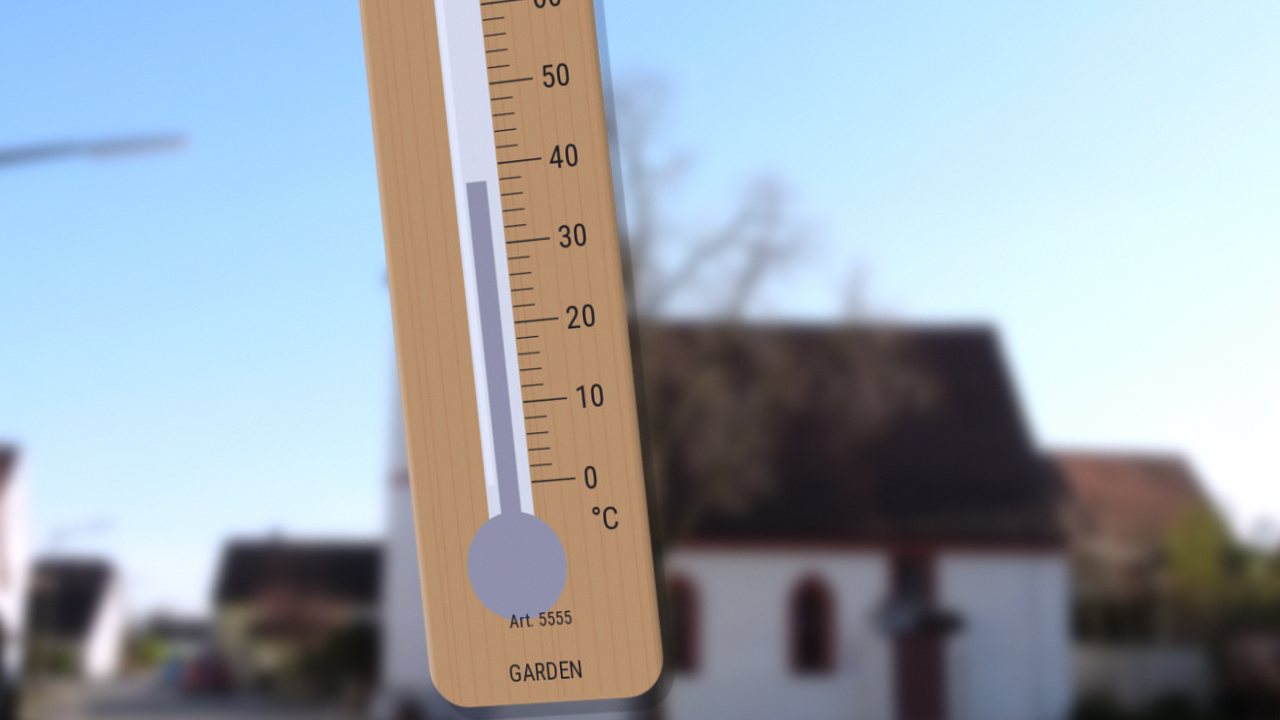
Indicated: 38,°C
